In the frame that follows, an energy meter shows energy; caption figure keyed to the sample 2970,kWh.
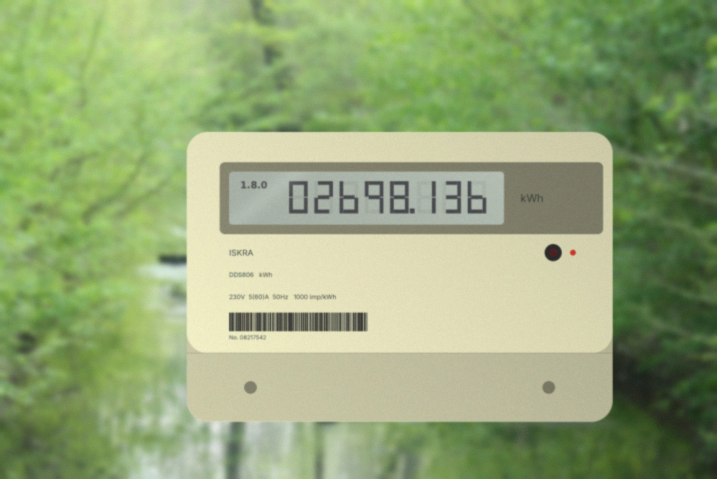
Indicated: 2698.136,kWh
